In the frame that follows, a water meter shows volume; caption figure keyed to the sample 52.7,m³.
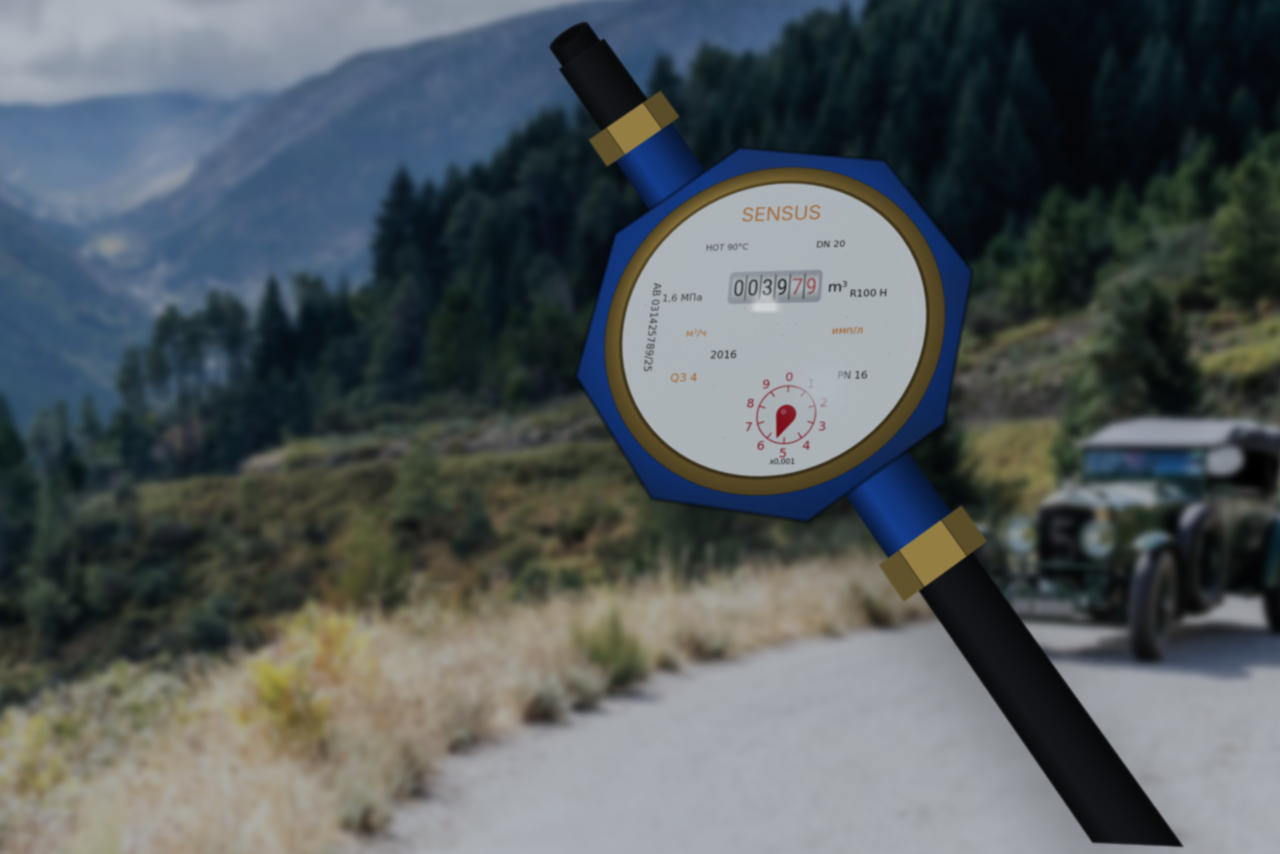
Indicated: 39.795,m³
